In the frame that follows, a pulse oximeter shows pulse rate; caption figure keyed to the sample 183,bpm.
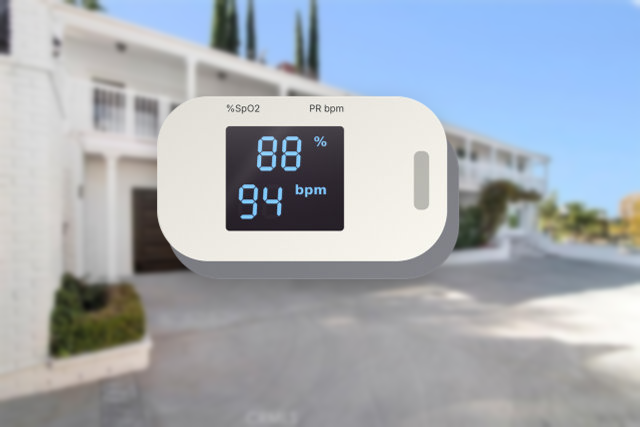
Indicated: 94,bpm
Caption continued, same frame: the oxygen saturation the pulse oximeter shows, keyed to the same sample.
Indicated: 88,%
